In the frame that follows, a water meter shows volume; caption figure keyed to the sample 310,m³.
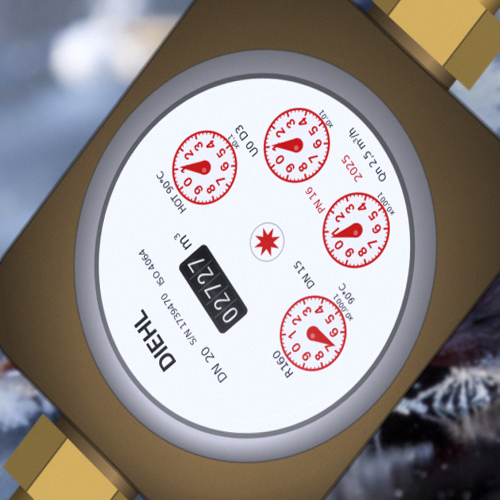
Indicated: 2727.1106,m³
